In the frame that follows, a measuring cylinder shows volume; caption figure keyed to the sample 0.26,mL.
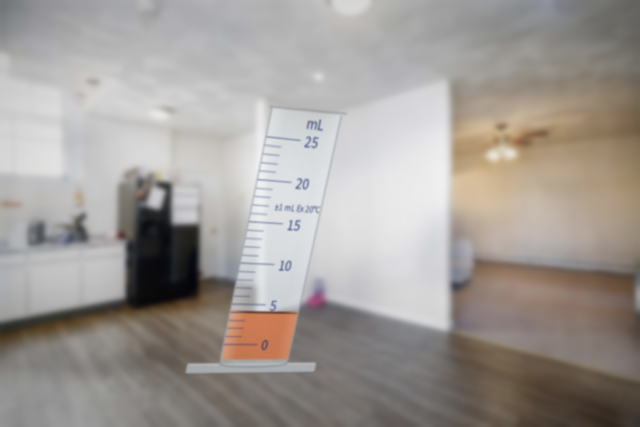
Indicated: 4,mL
